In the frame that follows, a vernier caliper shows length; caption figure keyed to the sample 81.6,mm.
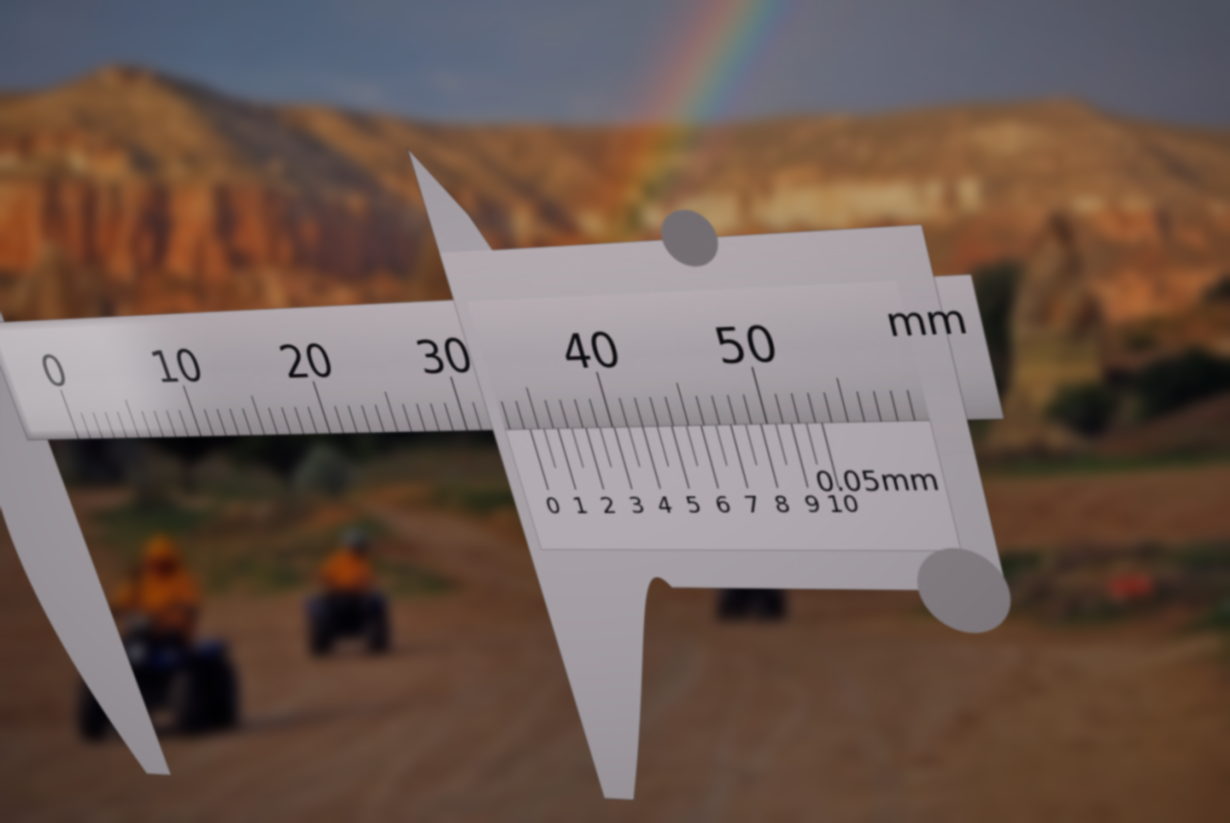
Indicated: 34.4,mm
